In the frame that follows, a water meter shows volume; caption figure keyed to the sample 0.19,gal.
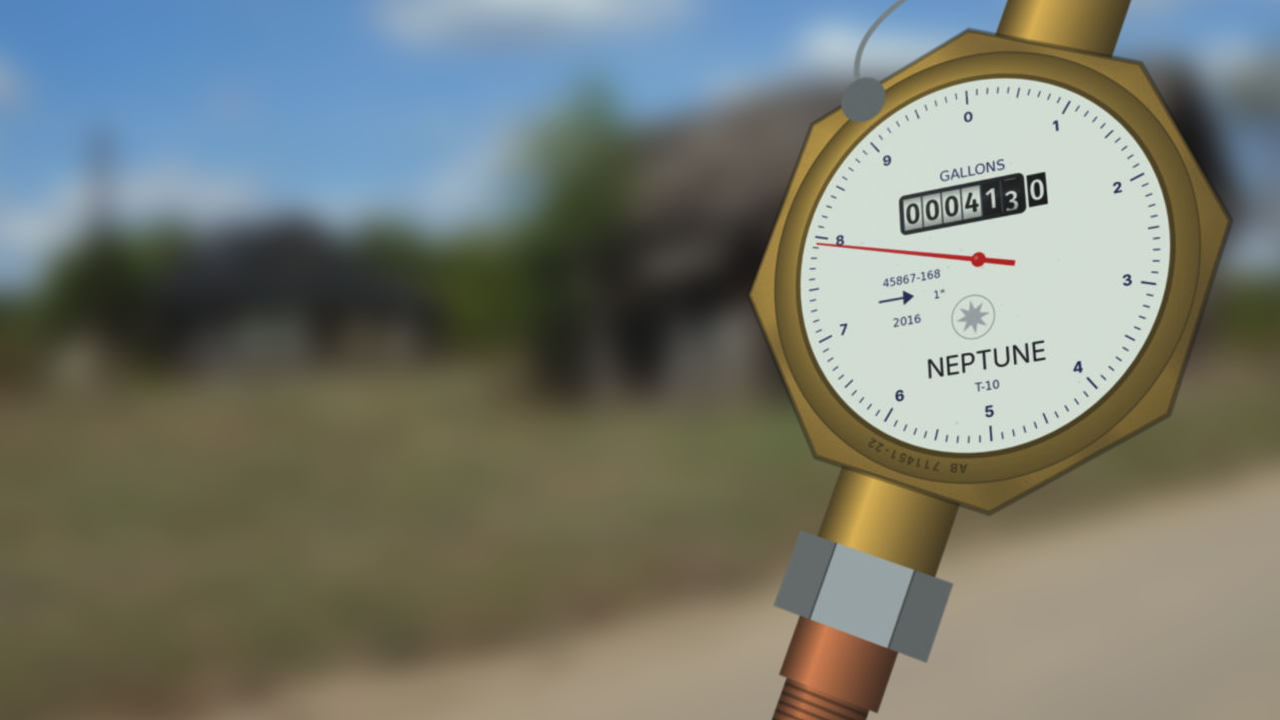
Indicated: 4127.9,gal
